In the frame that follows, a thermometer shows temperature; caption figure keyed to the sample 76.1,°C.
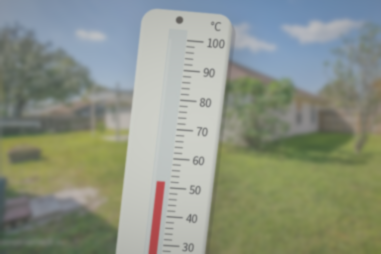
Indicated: 52,°C
